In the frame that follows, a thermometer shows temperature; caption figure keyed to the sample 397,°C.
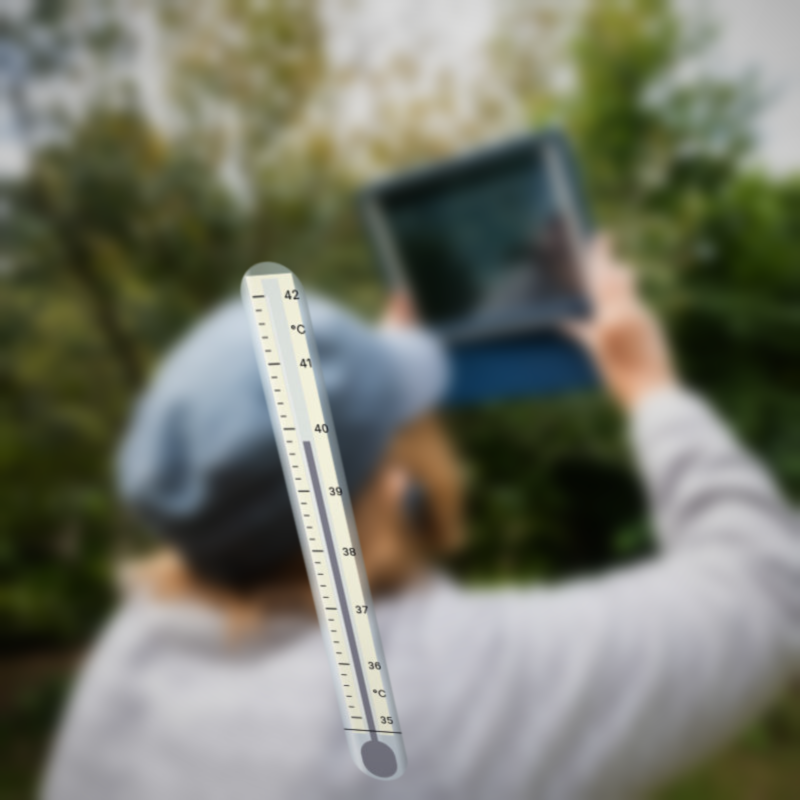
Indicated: 39.8,°C
